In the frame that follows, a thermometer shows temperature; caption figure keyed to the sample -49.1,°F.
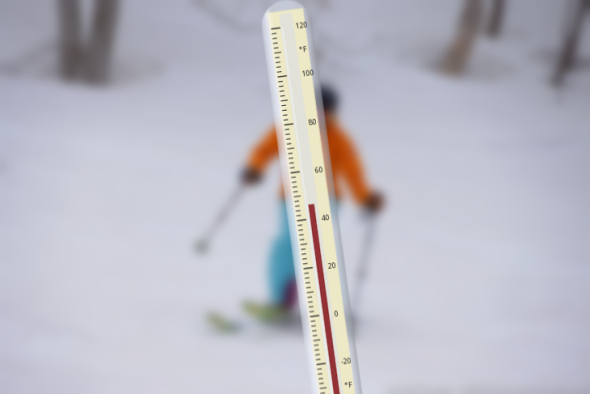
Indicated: 46,°F
